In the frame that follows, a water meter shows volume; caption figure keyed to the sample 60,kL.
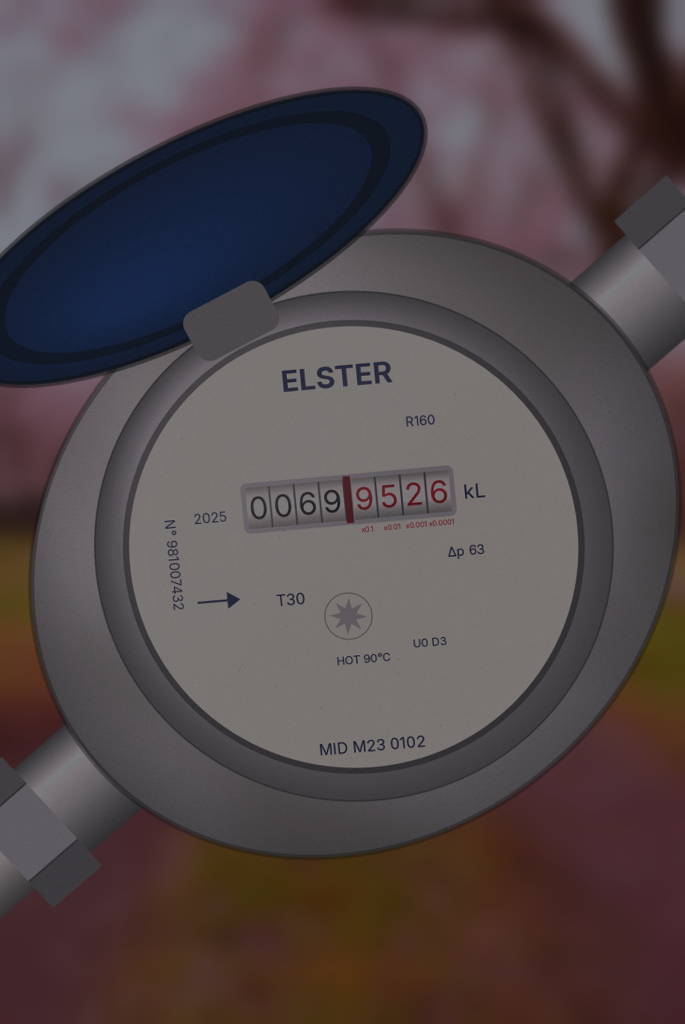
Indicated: 69.9526,kL
